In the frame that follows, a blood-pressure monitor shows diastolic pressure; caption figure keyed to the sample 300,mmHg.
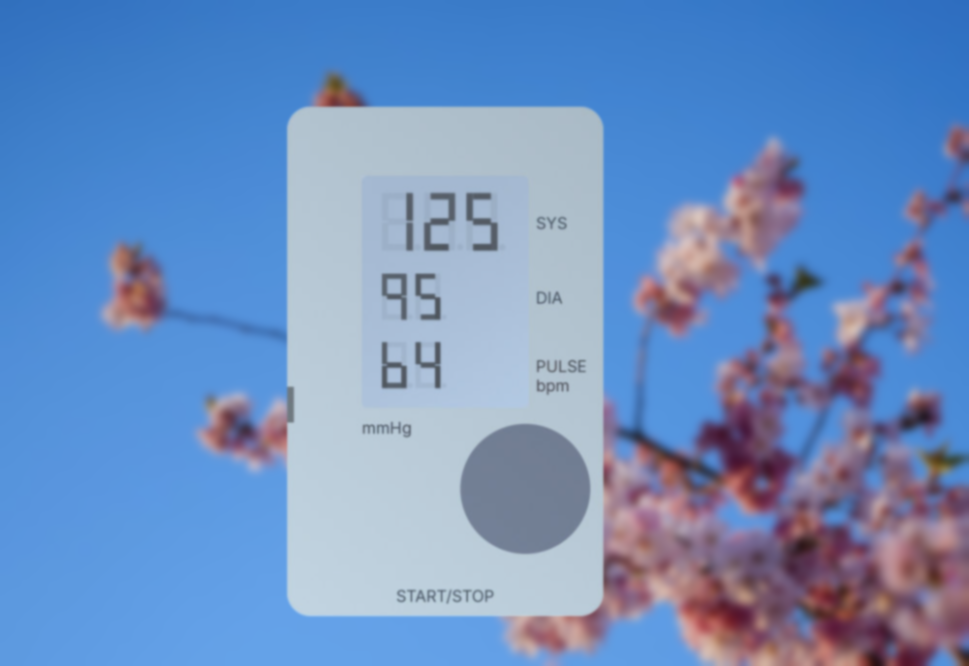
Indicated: 95,mmHg
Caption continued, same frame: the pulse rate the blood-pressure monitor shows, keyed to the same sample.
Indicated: 64,bpm
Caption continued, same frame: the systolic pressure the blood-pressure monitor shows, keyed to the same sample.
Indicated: 125,mmHg
